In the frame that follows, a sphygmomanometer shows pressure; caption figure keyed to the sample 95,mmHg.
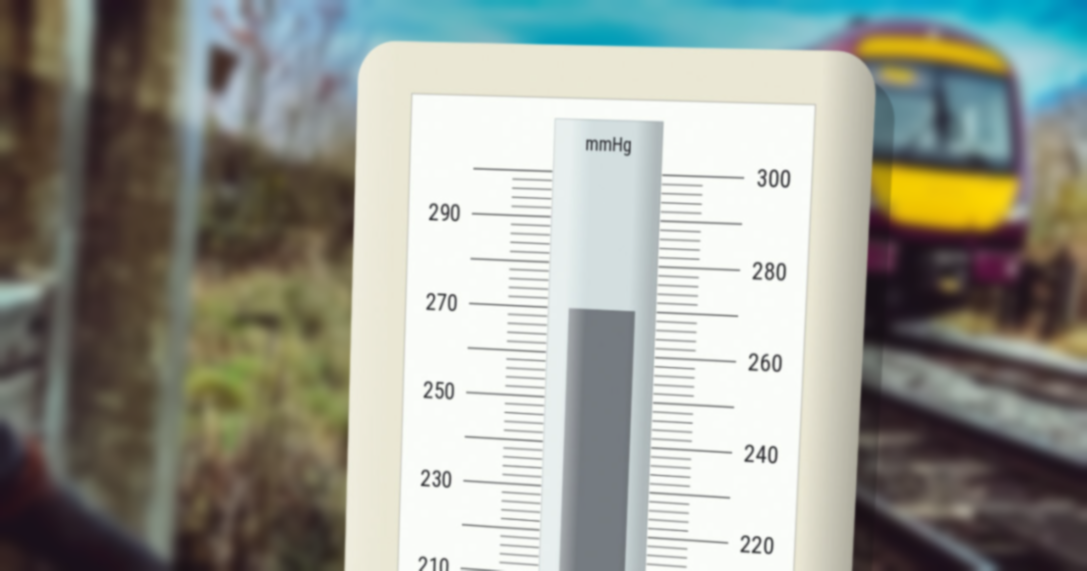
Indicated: 270,mmHg
